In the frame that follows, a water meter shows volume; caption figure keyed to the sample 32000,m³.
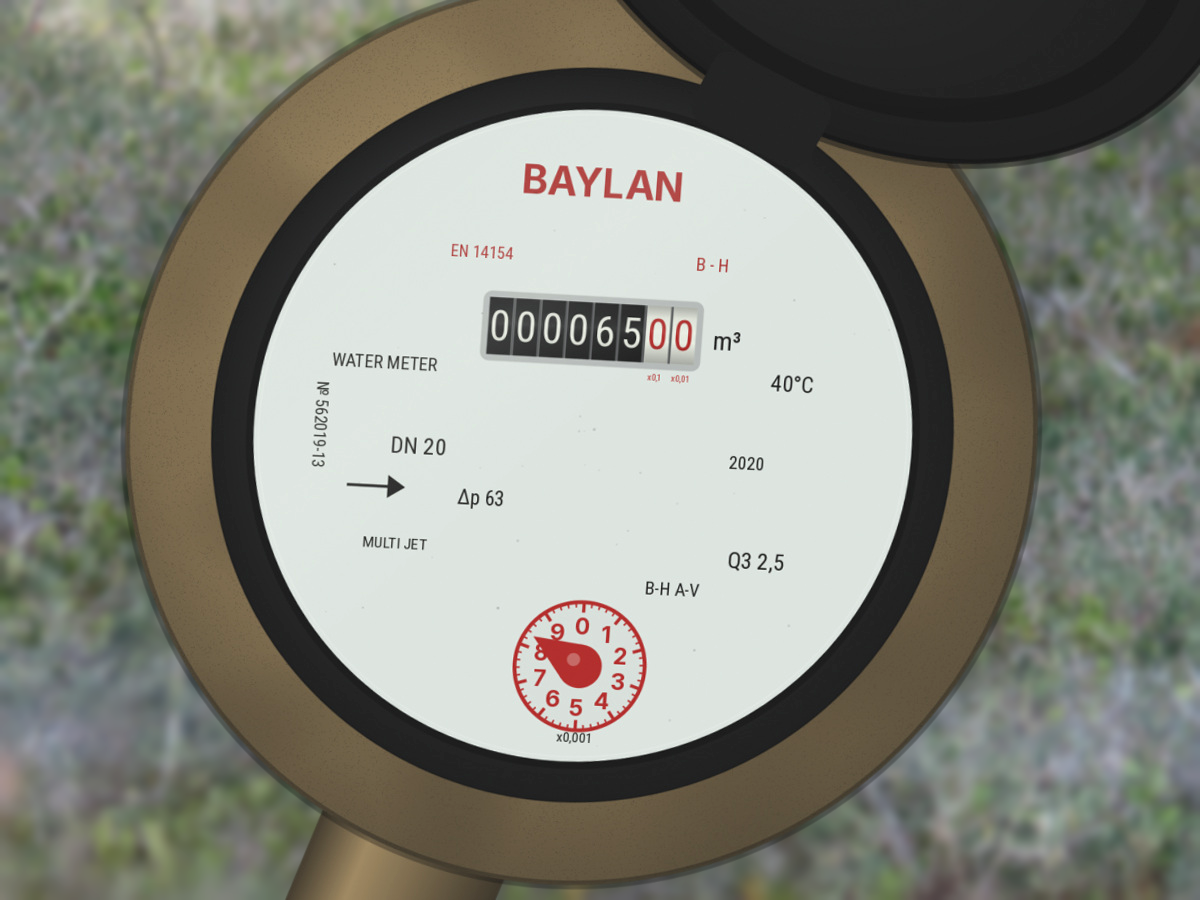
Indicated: 65.008,m³
